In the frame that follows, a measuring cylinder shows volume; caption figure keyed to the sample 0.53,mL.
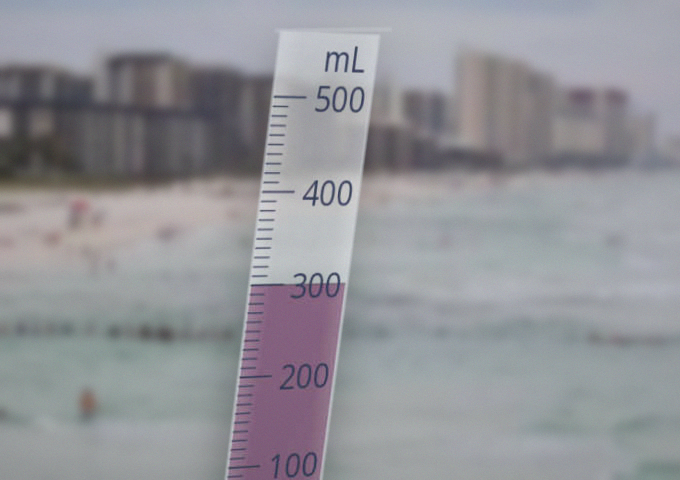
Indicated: 300,mL
